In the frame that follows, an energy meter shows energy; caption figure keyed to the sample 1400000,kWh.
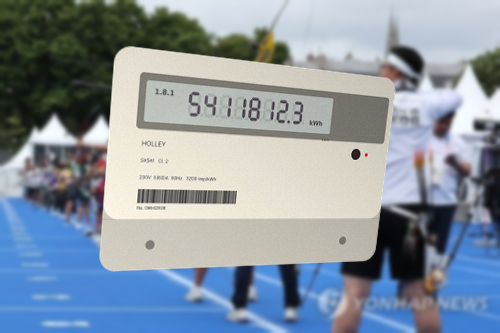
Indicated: 5411812.3,kWh
